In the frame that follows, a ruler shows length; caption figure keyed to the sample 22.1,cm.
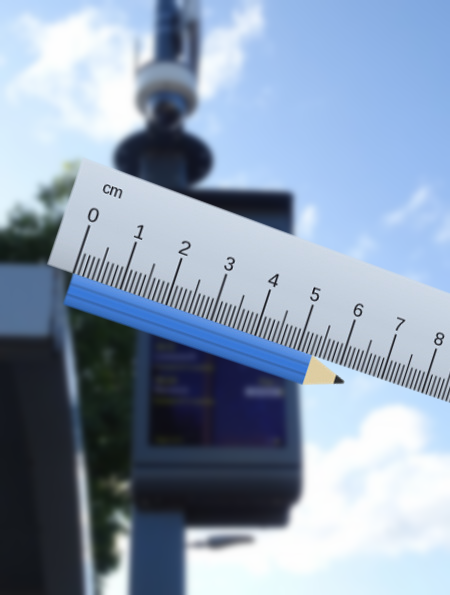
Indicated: 6.2,cm
